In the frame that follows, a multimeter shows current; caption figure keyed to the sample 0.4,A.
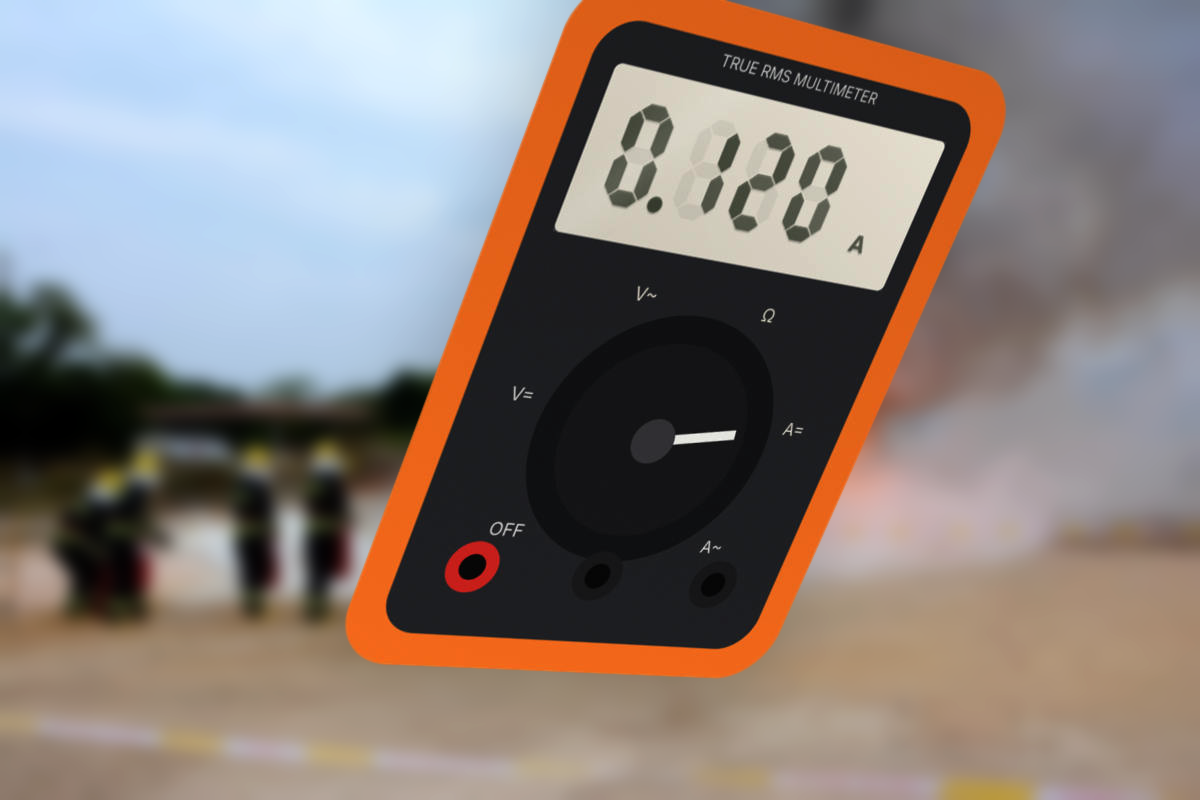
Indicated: 0.120,A
